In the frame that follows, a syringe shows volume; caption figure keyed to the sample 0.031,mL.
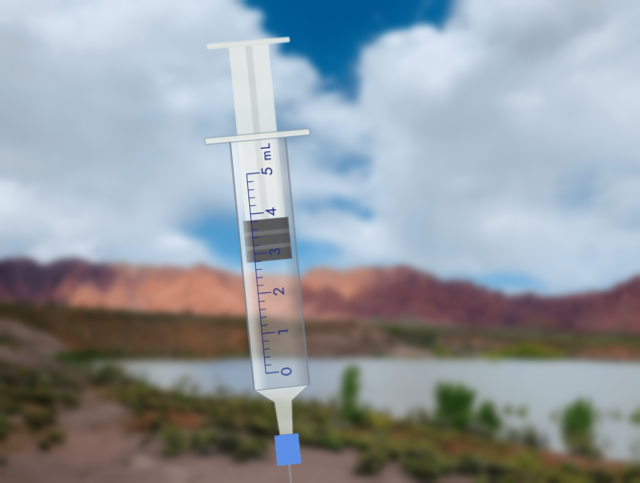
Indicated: 2.8,mL
